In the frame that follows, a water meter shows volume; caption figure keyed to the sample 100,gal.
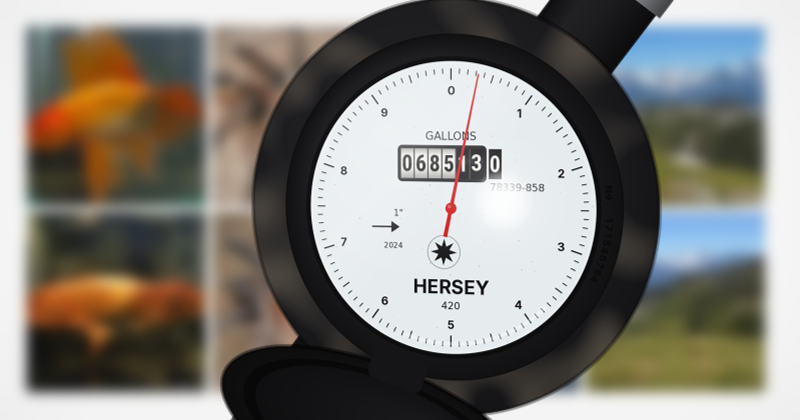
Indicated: 685130.3,gal
